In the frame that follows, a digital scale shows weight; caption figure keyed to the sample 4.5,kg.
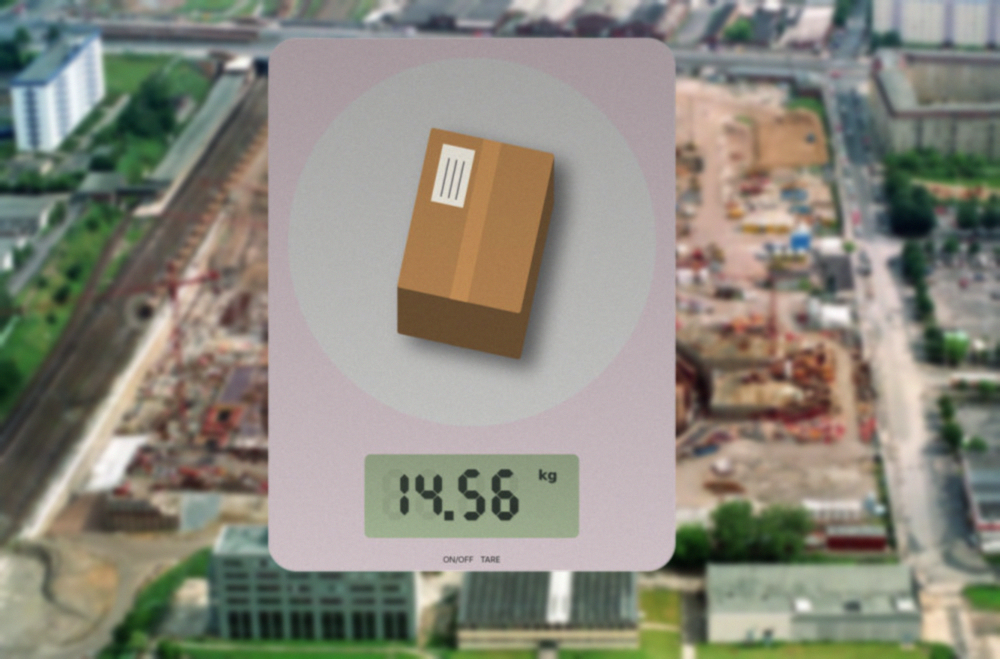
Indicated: 14.56,kg
